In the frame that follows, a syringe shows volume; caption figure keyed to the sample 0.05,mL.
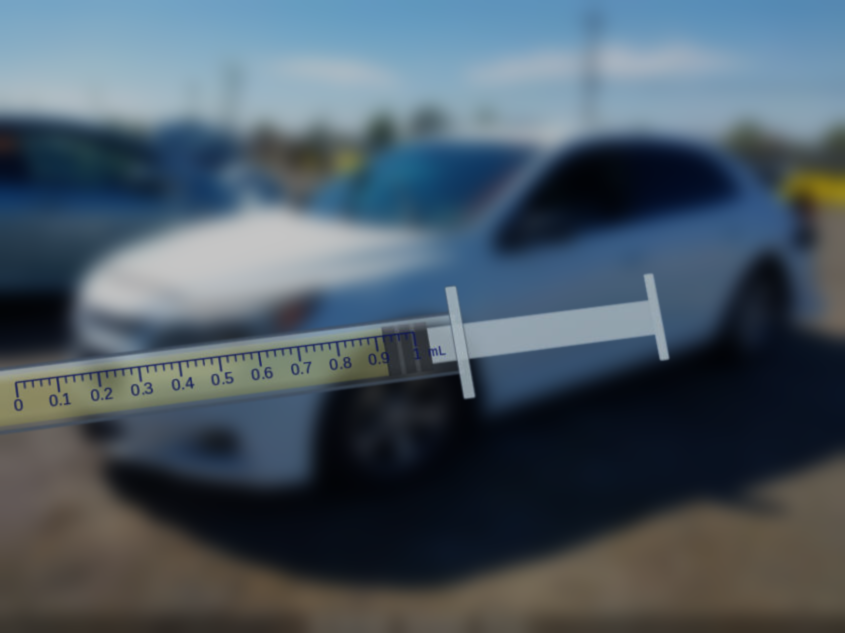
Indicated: 0.92,mL
